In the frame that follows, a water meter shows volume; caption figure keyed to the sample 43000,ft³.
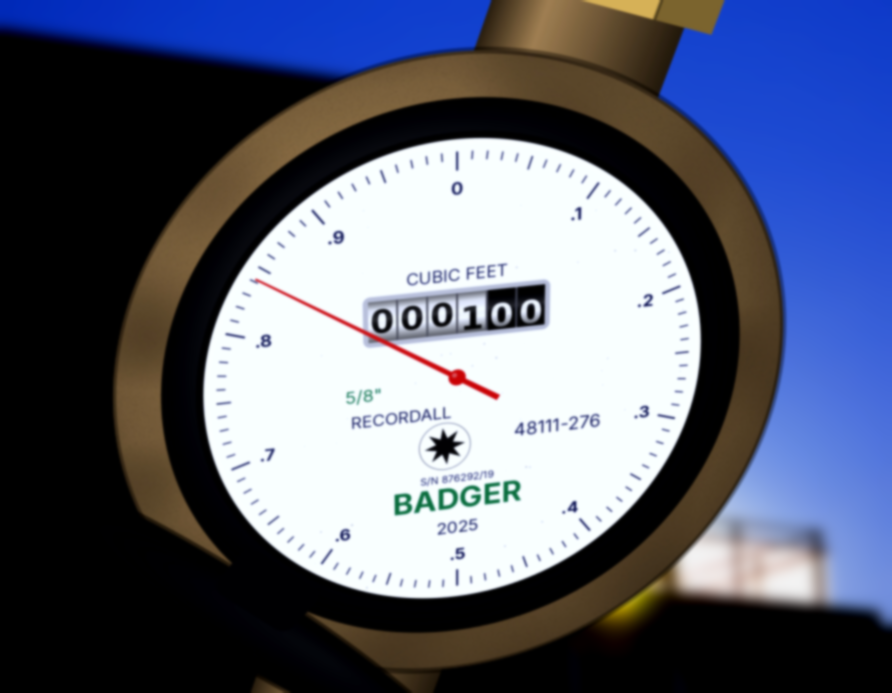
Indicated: 99.84,ft³
